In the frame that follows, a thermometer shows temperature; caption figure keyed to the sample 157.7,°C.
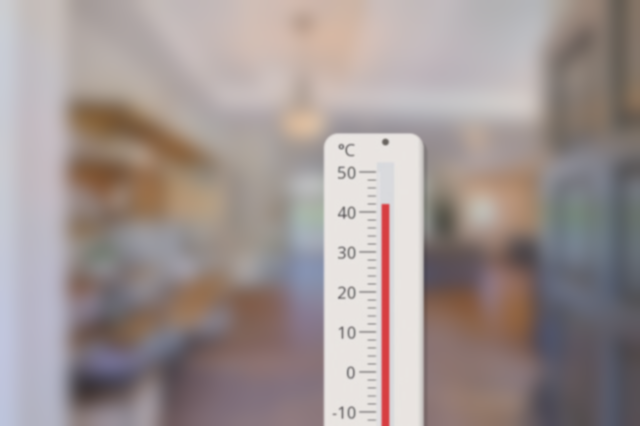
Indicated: 42,°C
